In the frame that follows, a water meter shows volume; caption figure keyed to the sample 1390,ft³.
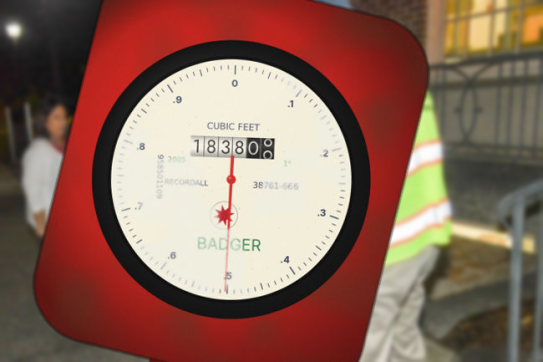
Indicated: 183808.50,ft³
